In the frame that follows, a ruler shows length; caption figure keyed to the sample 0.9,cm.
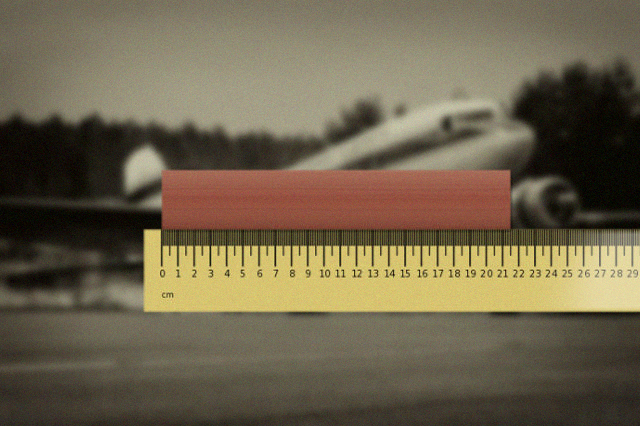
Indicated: 21.5,cm
